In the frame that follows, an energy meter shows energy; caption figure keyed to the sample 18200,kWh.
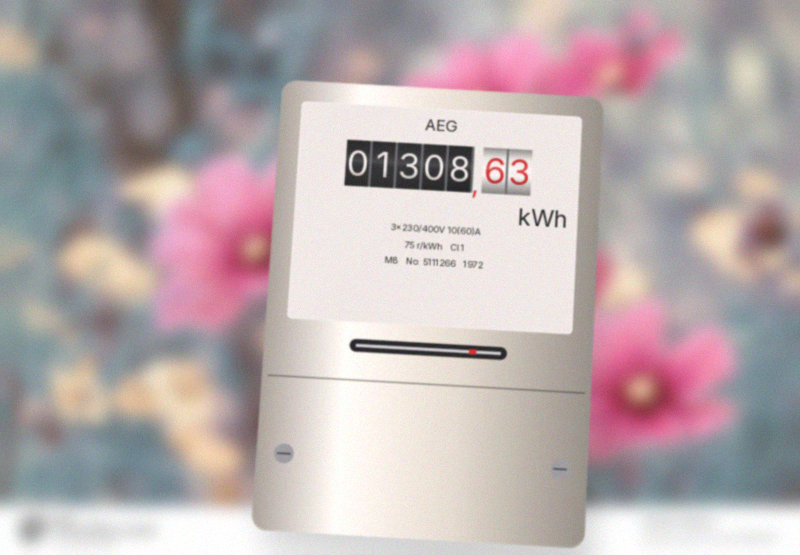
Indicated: 1308.63,kWh
